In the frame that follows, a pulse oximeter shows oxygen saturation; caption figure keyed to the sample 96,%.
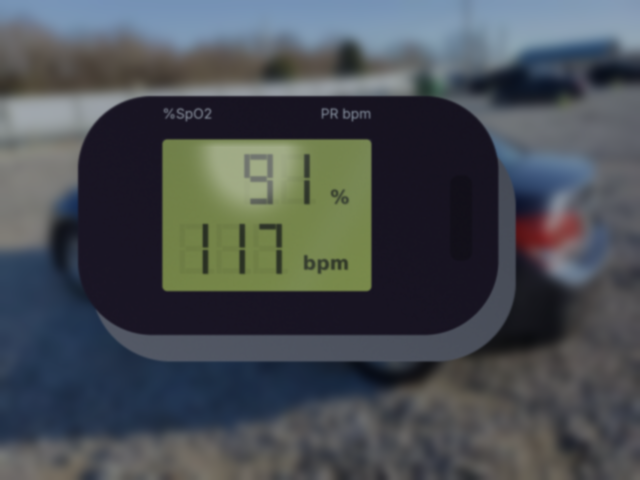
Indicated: 91,%
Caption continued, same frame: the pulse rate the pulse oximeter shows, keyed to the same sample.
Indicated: 117,bpm
